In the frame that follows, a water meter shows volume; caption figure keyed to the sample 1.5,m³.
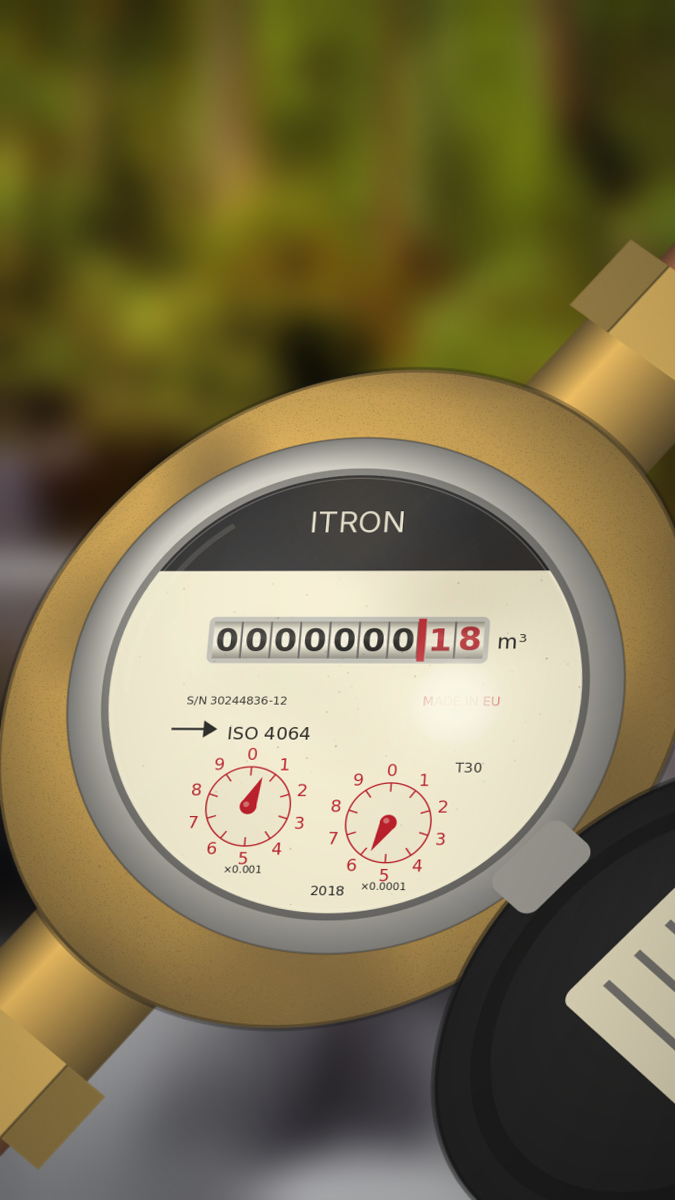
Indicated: 0.1805,m³
